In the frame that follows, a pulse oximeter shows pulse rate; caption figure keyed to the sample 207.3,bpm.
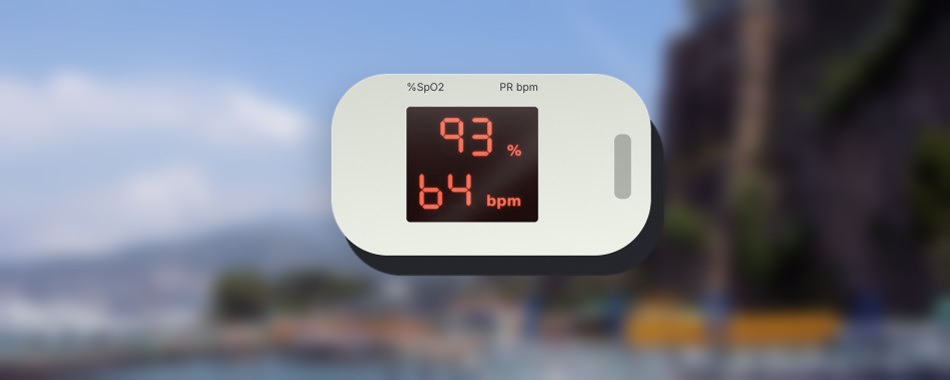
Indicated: 64,bpm
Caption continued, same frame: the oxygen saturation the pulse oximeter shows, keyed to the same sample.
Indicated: 93,%
